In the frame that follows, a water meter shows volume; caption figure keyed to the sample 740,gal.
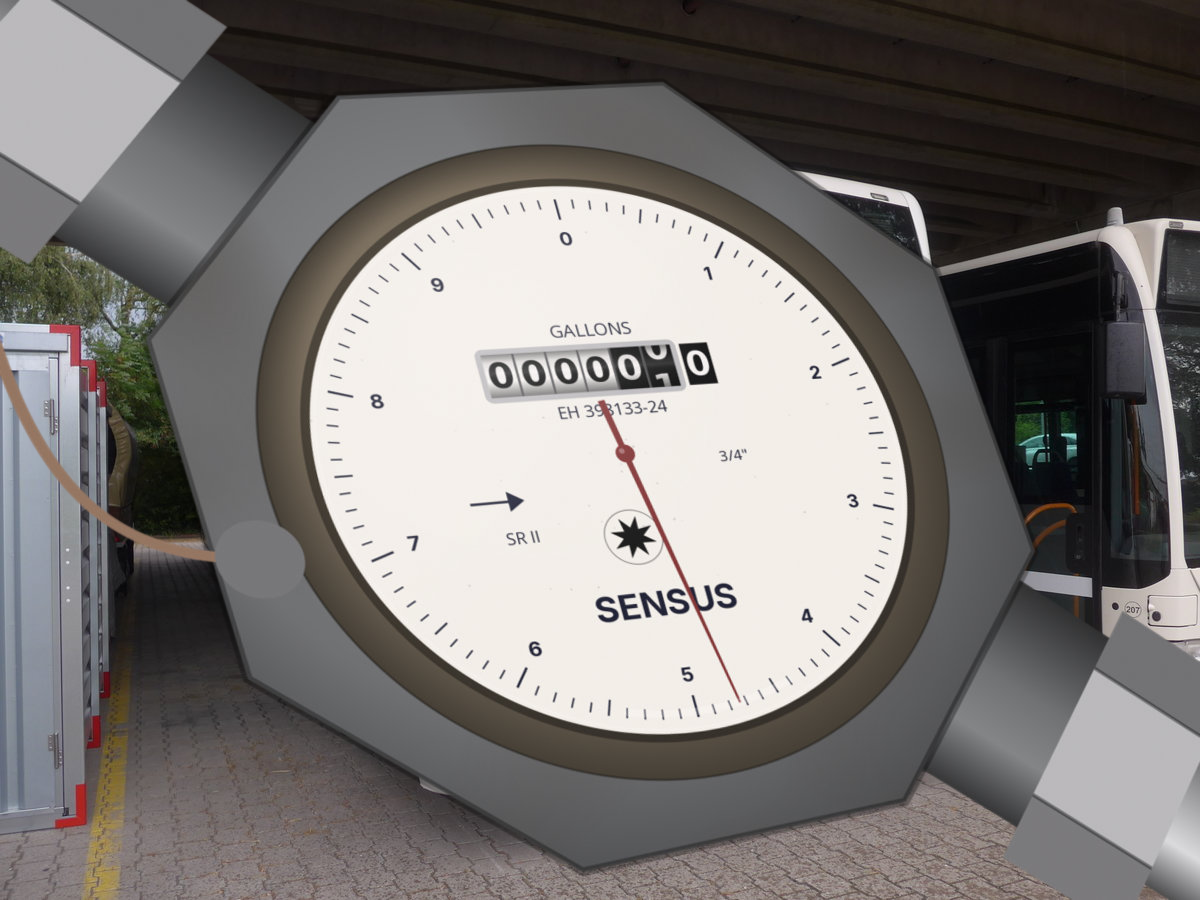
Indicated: 4.7,gal
